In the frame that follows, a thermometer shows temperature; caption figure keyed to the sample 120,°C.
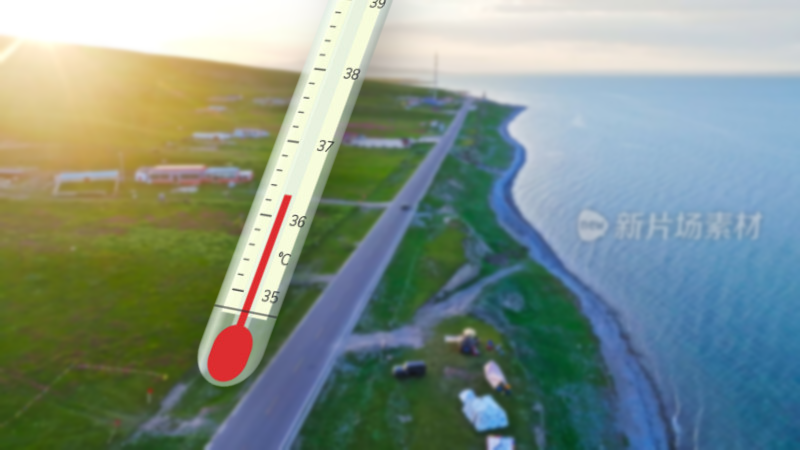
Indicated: 36.3,°C
